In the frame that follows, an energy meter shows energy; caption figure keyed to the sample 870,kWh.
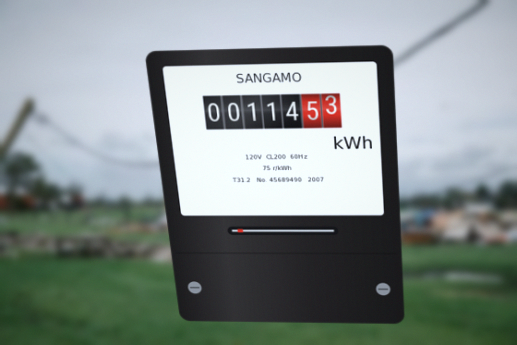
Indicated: 114.53,kWh
